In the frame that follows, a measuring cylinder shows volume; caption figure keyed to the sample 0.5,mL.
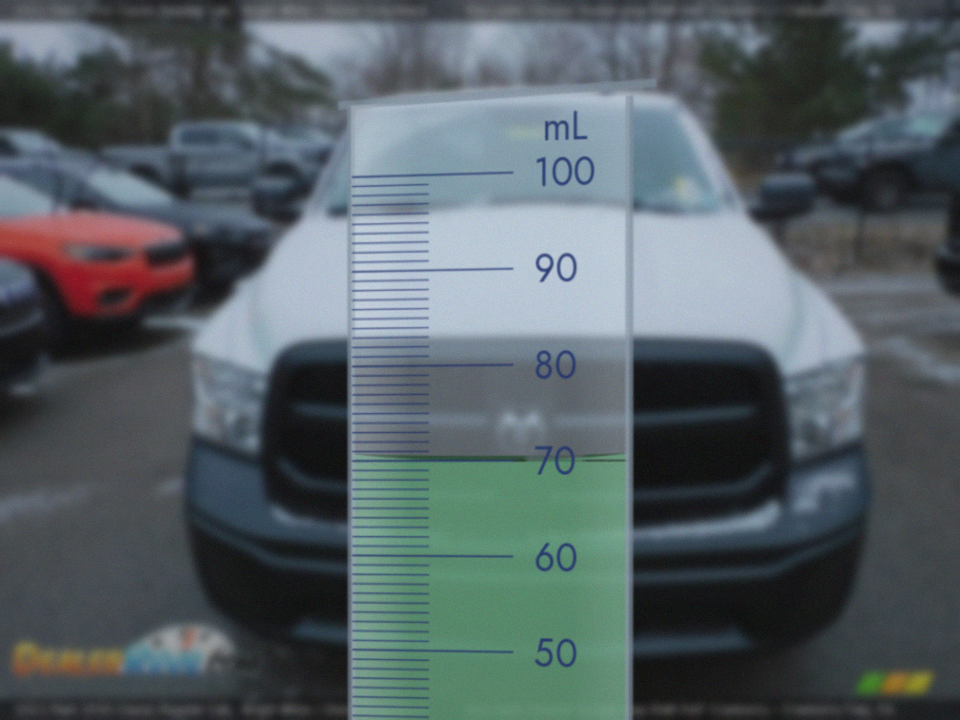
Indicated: 70,mL
